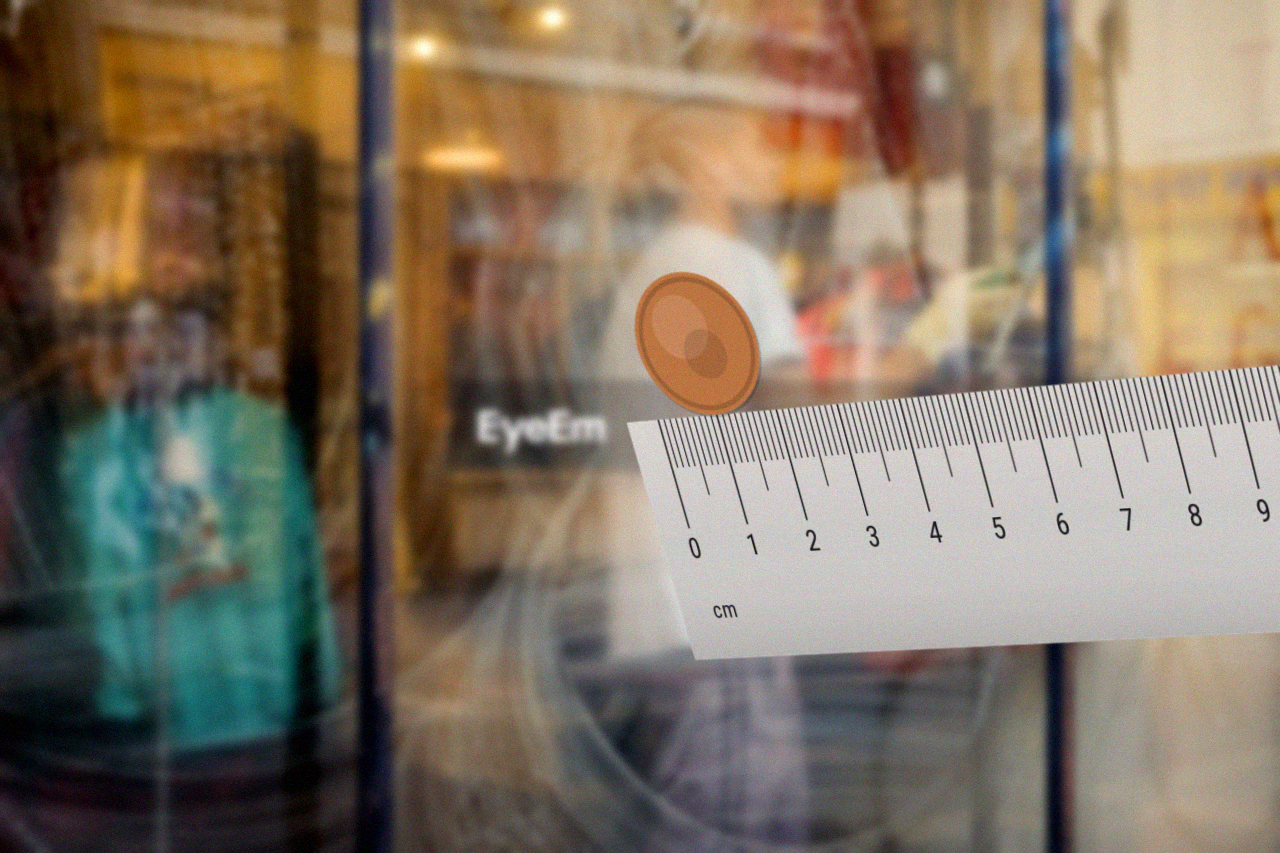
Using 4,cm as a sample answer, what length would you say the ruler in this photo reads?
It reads 2,cm
